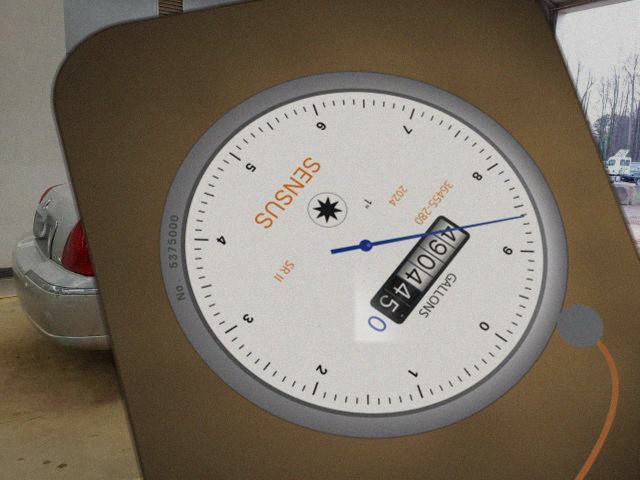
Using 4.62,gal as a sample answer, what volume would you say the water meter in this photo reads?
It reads 4904448.6,gal
